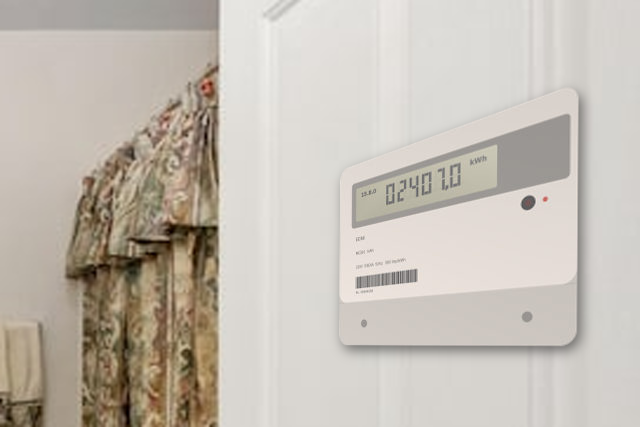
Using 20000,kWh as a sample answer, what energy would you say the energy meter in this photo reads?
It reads 2407.0,kWh
